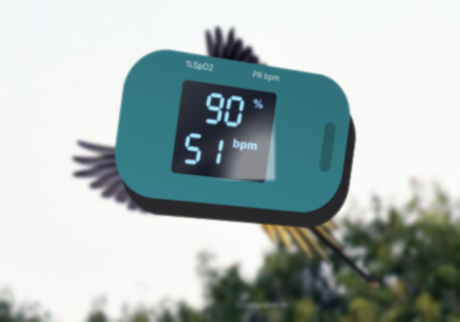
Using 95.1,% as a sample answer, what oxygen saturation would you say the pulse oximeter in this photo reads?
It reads 90,%
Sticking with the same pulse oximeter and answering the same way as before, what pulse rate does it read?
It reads 51,bpm
